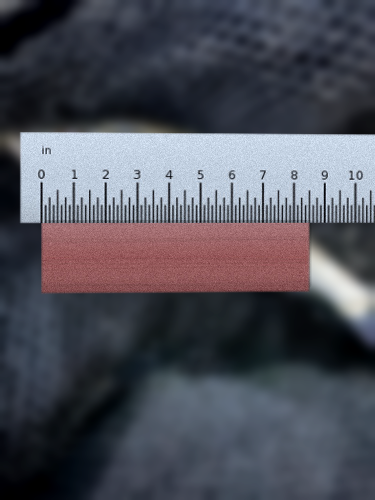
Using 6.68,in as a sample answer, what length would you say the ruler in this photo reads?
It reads 8.5,in
